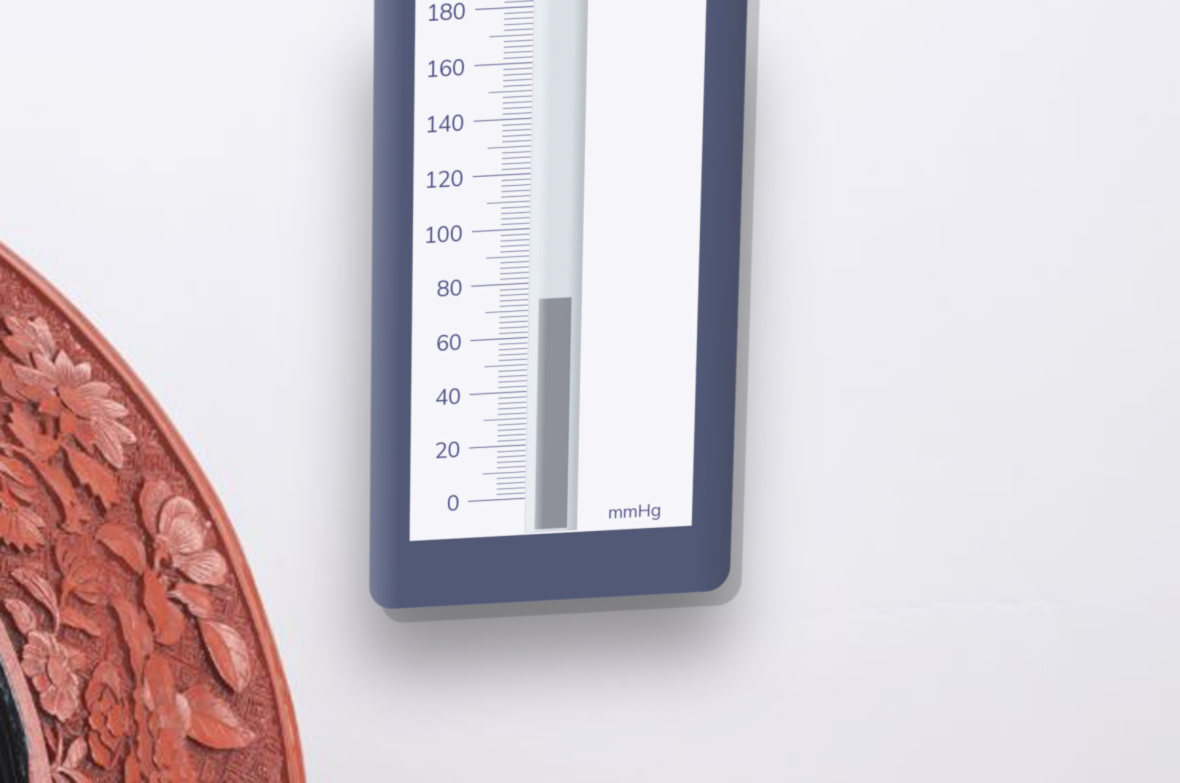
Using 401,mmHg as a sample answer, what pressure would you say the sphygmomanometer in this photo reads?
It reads 74,mmHg
